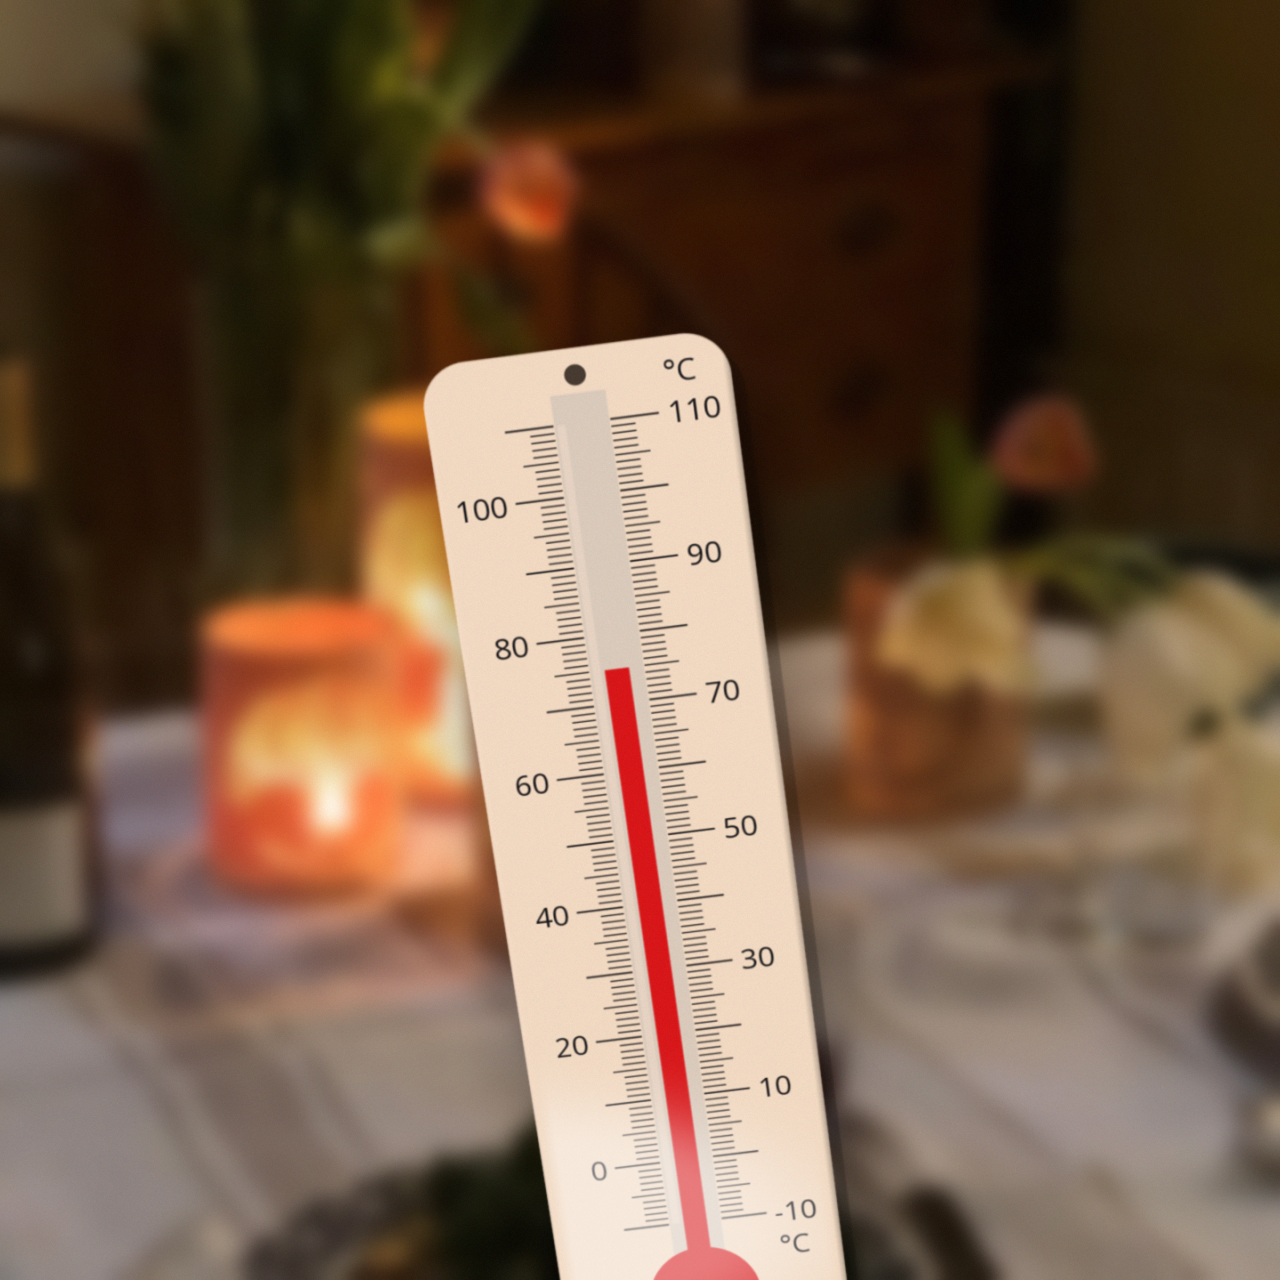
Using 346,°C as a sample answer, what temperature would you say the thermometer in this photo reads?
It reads 75,°C
